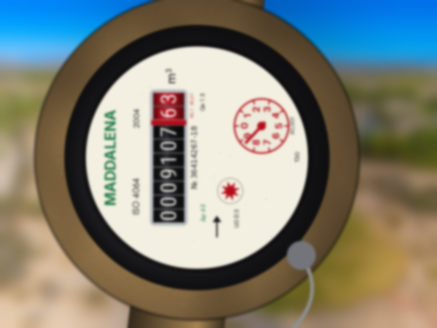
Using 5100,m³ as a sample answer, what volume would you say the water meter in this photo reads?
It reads 9107.638,m³
